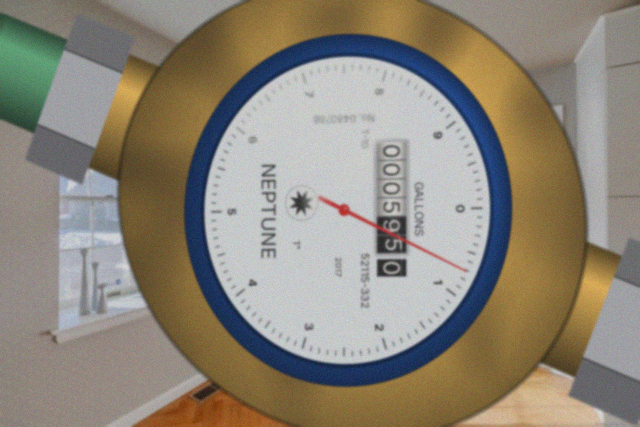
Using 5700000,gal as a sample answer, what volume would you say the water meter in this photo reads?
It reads 5950.7,gal
